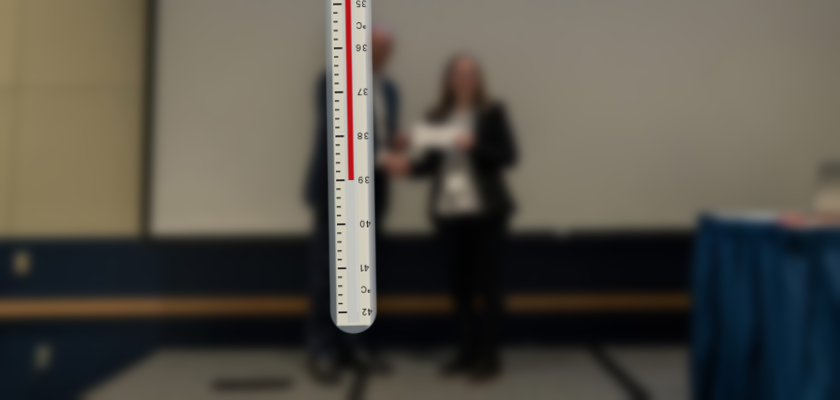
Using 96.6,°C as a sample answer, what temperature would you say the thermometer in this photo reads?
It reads 39,°C
